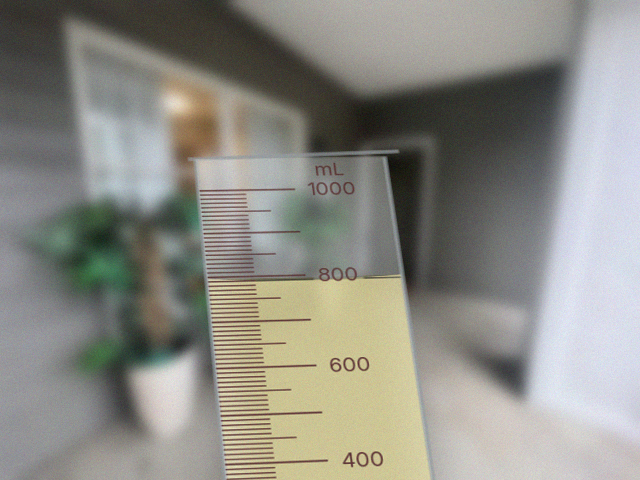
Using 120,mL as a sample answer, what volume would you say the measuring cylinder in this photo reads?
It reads 790,mL
